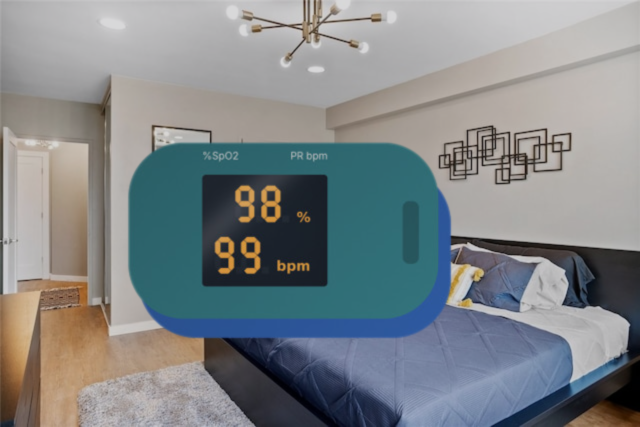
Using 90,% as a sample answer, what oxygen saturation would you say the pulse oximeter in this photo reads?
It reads 98,%
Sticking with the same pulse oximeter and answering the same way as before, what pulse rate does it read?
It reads 99,bpm
